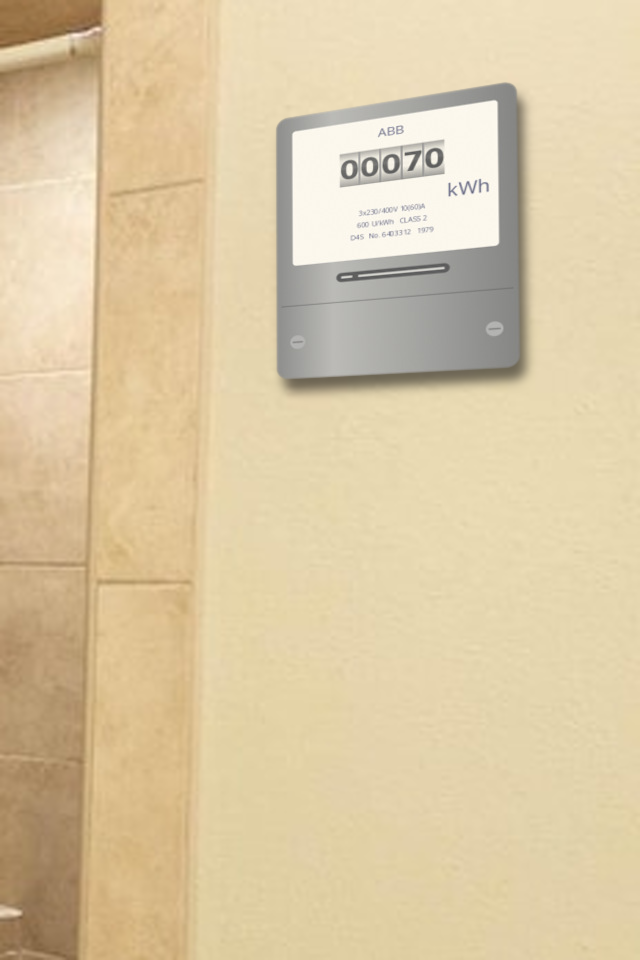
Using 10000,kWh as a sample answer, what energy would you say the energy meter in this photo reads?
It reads 70,kWh
